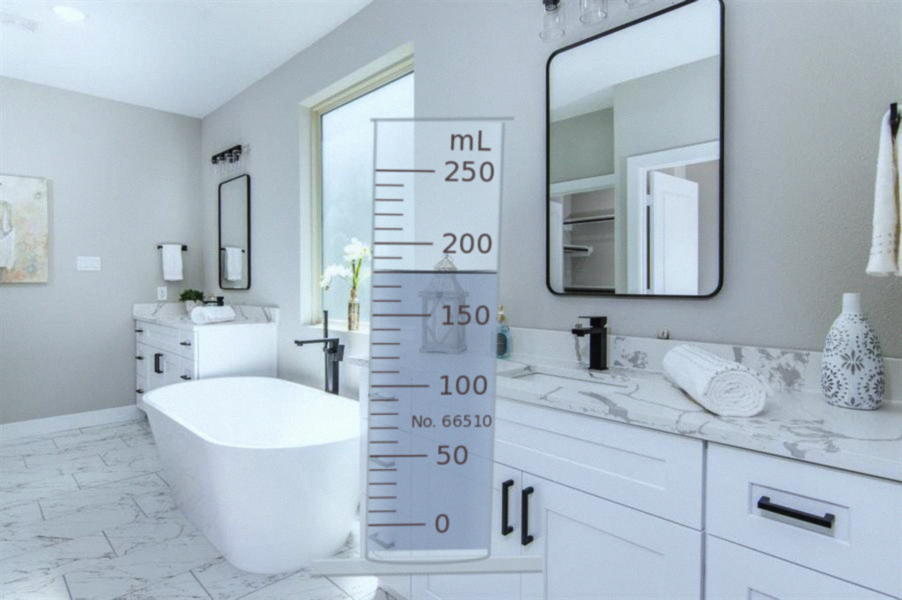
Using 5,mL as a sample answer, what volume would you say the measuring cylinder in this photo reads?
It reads 180,mL
